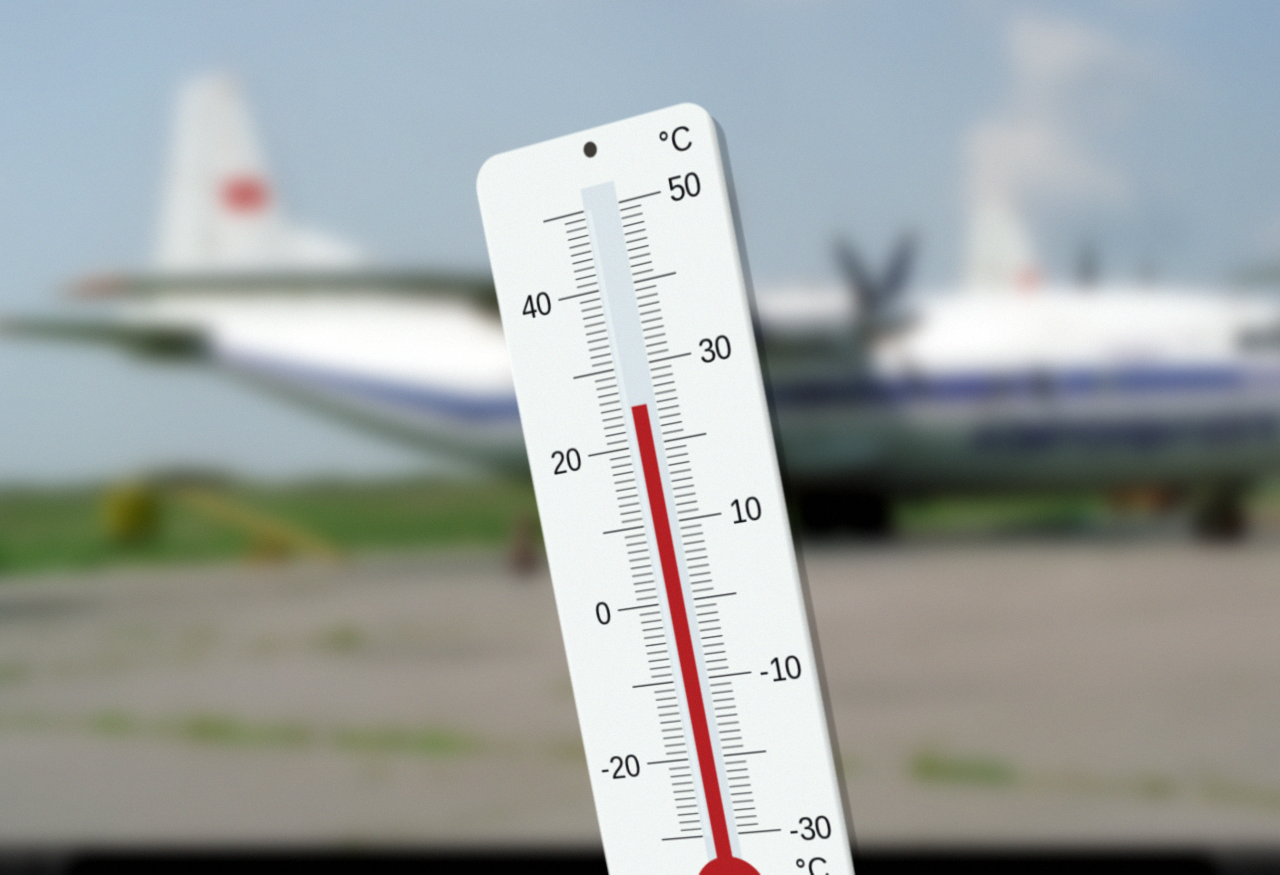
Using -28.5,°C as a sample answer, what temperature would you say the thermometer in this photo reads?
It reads 25,°C
